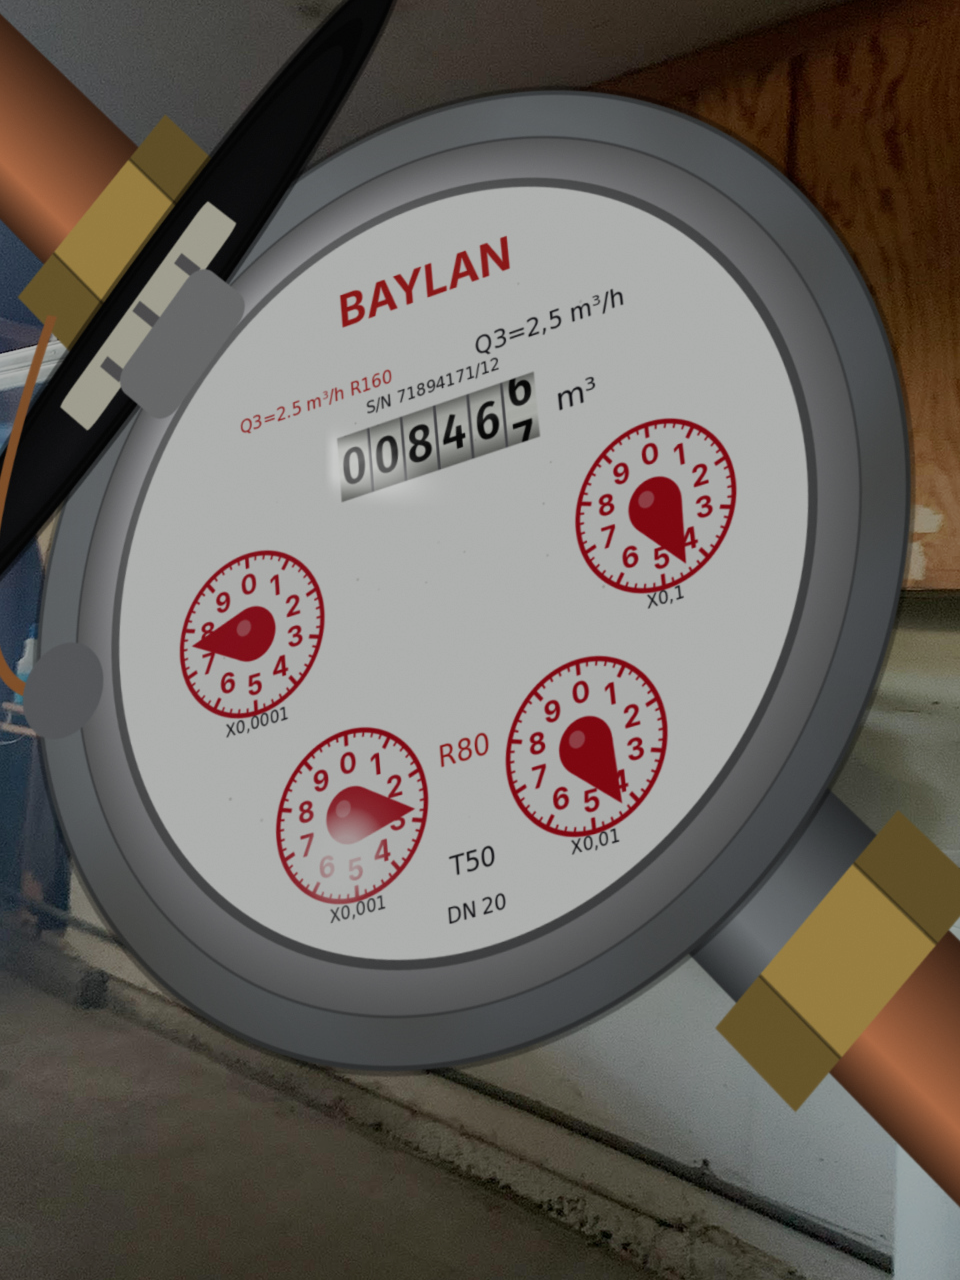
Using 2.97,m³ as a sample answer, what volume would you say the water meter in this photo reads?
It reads 8466.4427,m³
